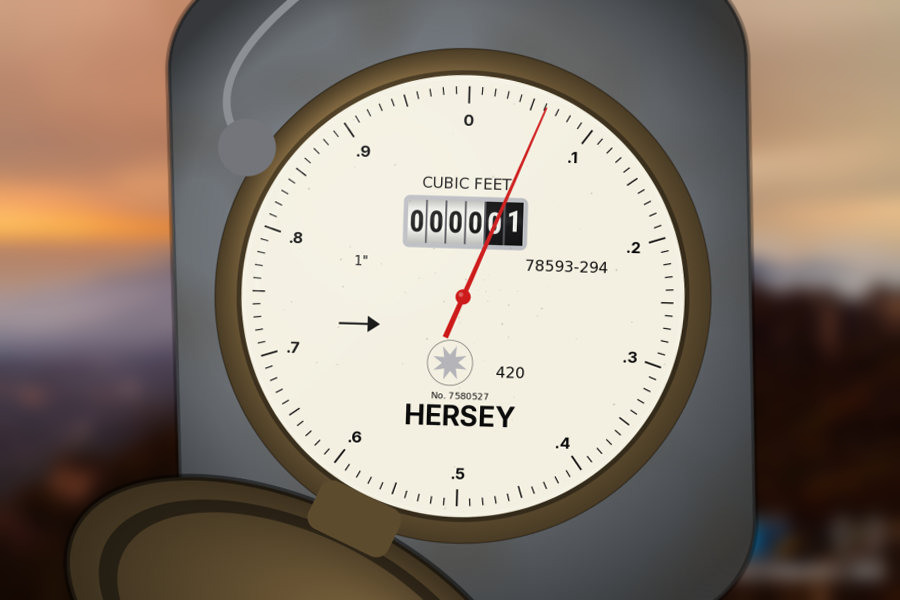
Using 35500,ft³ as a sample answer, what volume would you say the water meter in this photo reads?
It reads 1.06,ft³
